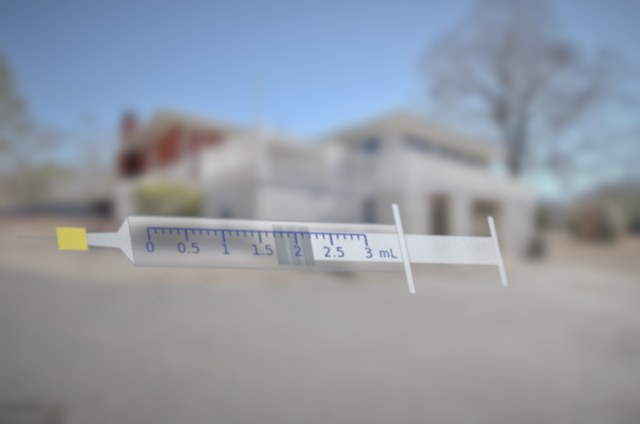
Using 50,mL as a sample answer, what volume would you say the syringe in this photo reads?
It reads 1.7,mL
